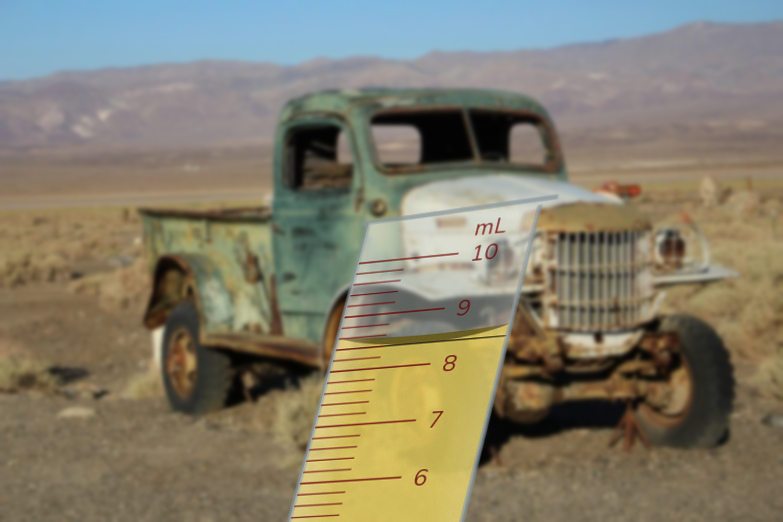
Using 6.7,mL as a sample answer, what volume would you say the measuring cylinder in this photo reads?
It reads 8.4,mL
